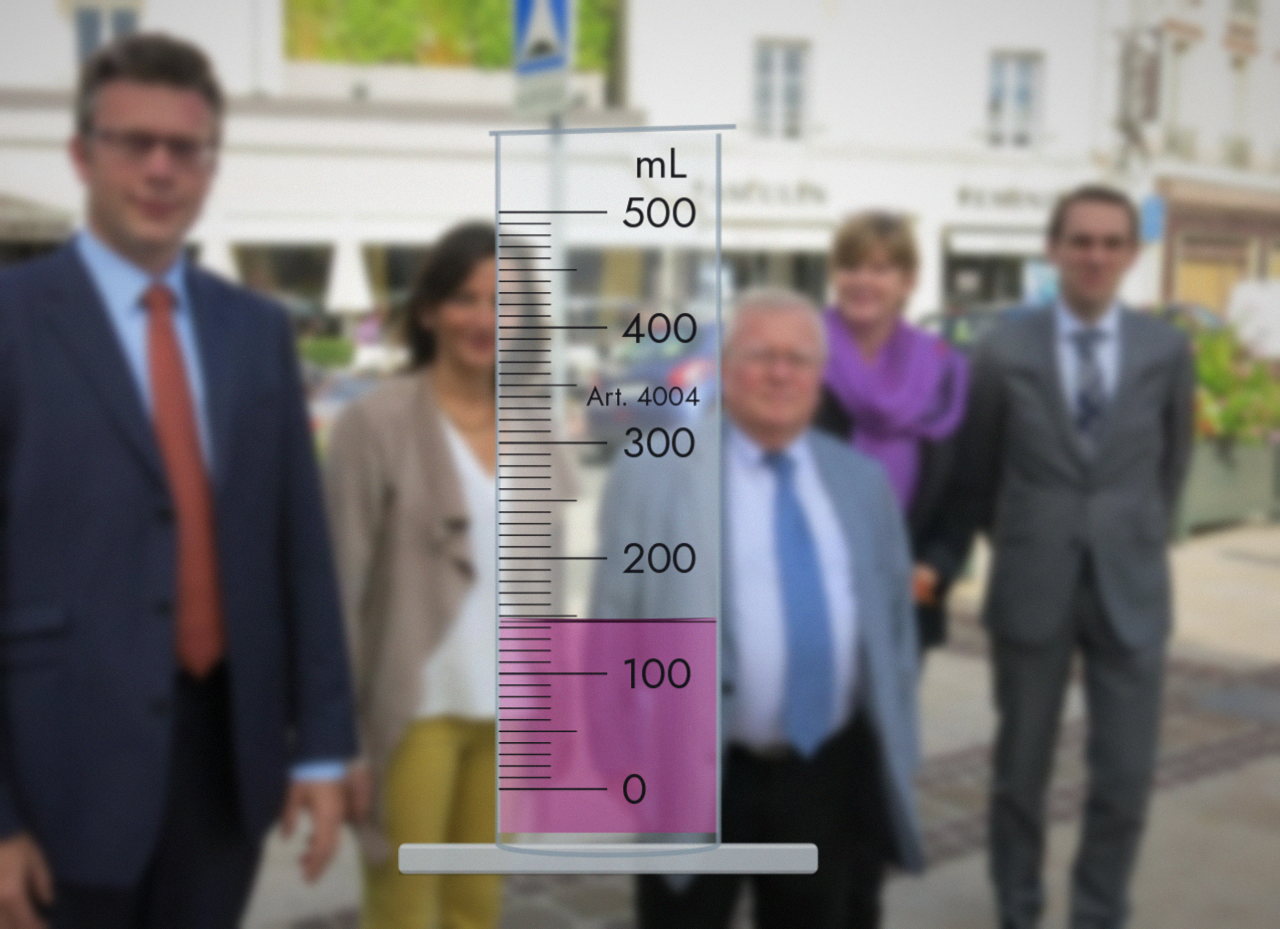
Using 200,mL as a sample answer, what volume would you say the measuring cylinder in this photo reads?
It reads 145,mL
